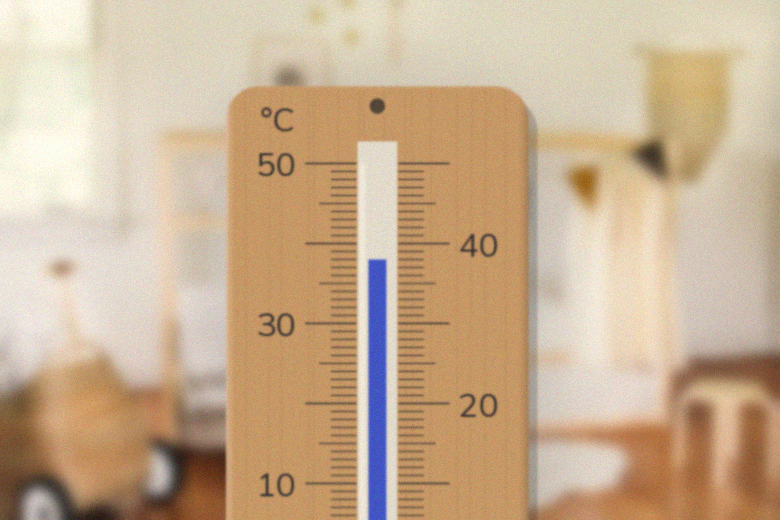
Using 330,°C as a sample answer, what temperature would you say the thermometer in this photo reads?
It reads 38,°C
